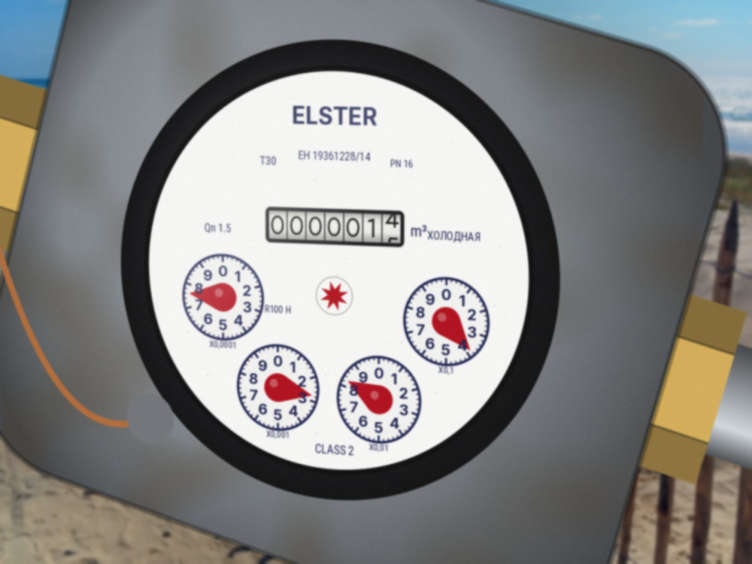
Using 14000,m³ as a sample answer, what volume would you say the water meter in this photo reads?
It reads 14.3827,m³
